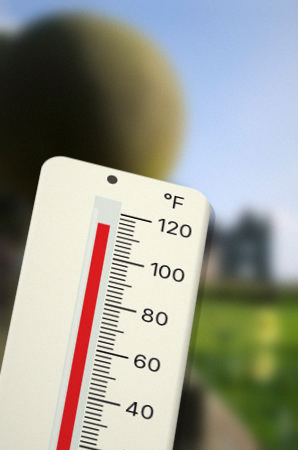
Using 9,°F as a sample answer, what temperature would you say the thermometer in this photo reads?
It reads 114,°F
